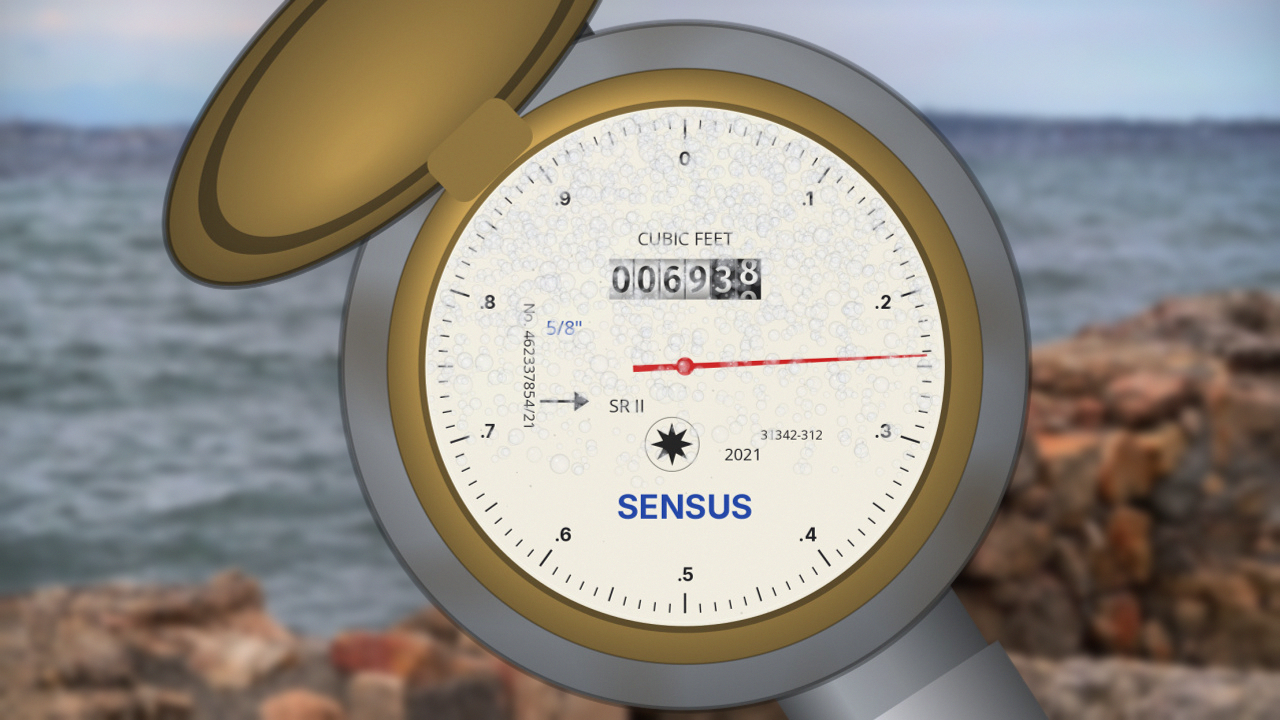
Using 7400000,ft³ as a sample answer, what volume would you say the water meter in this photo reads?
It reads 6938.24,ft³
